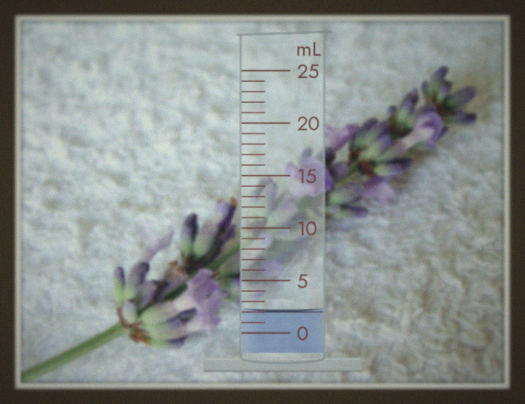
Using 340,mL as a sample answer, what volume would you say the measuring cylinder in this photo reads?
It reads 2,mL
